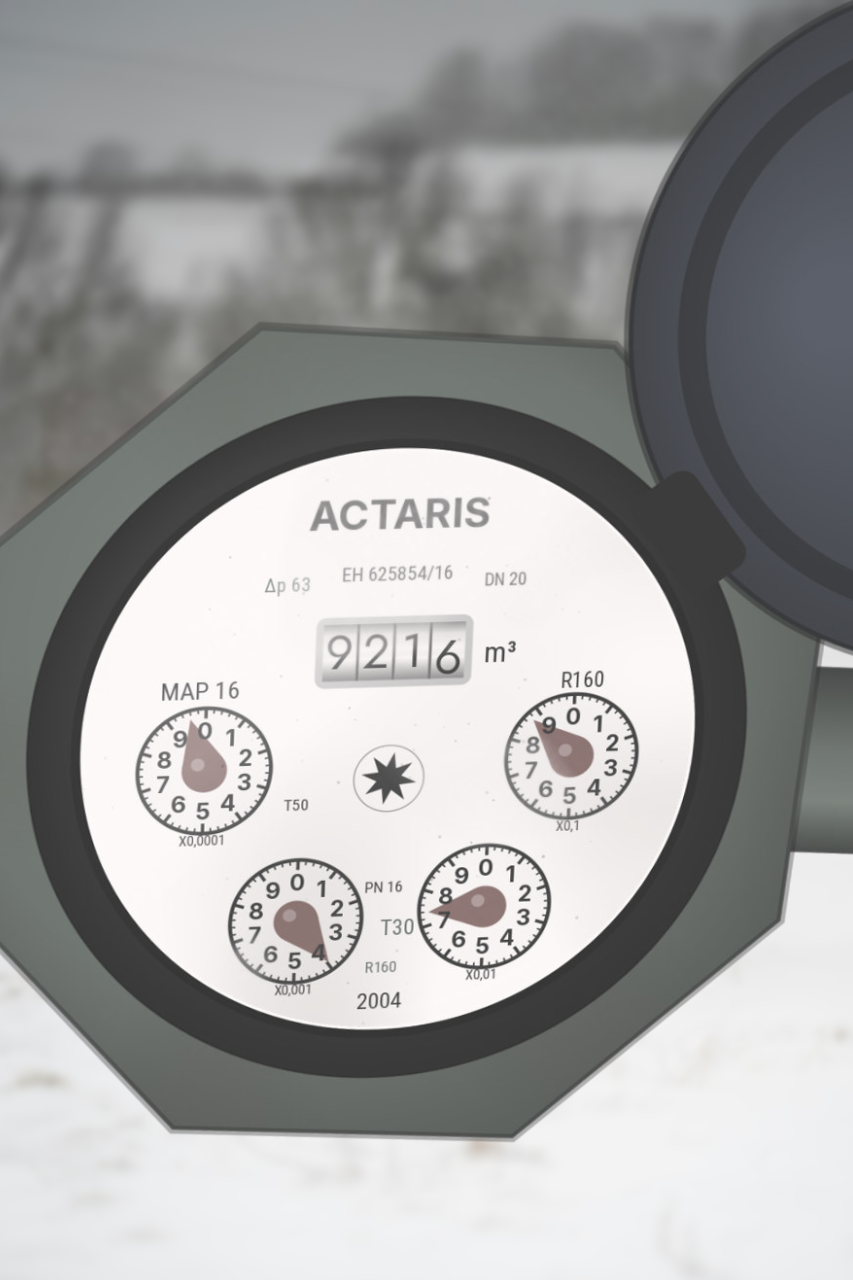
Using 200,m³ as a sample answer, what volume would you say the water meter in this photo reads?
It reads 9215.8739,m³
